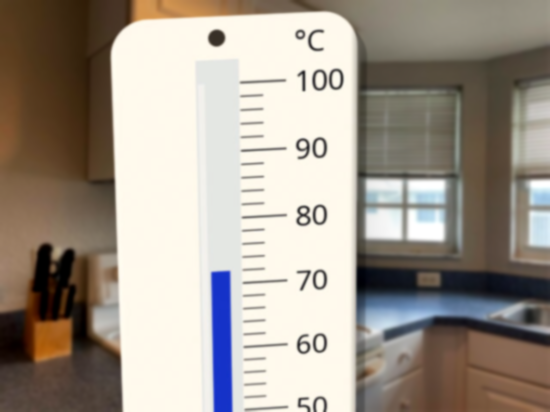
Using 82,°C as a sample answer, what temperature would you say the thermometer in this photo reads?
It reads 72,°C
